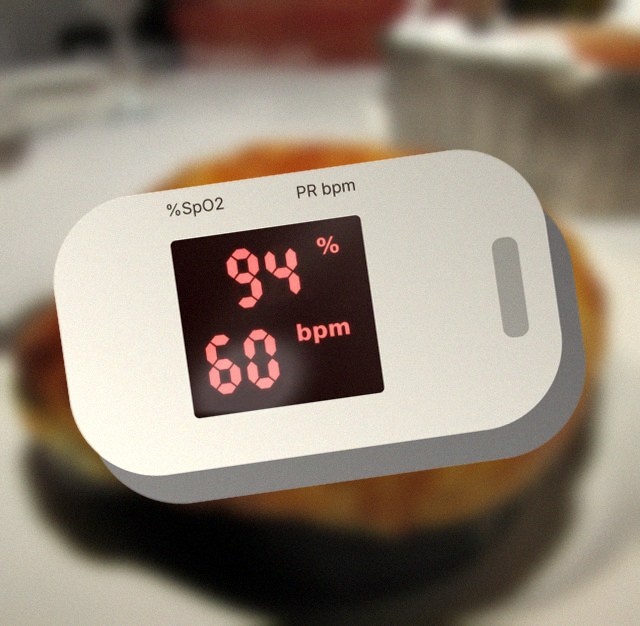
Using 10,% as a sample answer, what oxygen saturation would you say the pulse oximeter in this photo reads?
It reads 94,%
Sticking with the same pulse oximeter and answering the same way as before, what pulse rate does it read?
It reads 60,bpm
